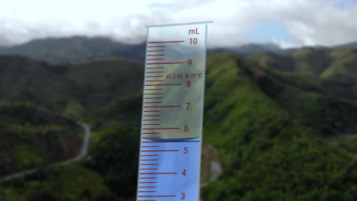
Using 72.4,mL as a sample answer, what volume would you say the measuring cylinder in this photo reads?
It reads 5.4,mL
